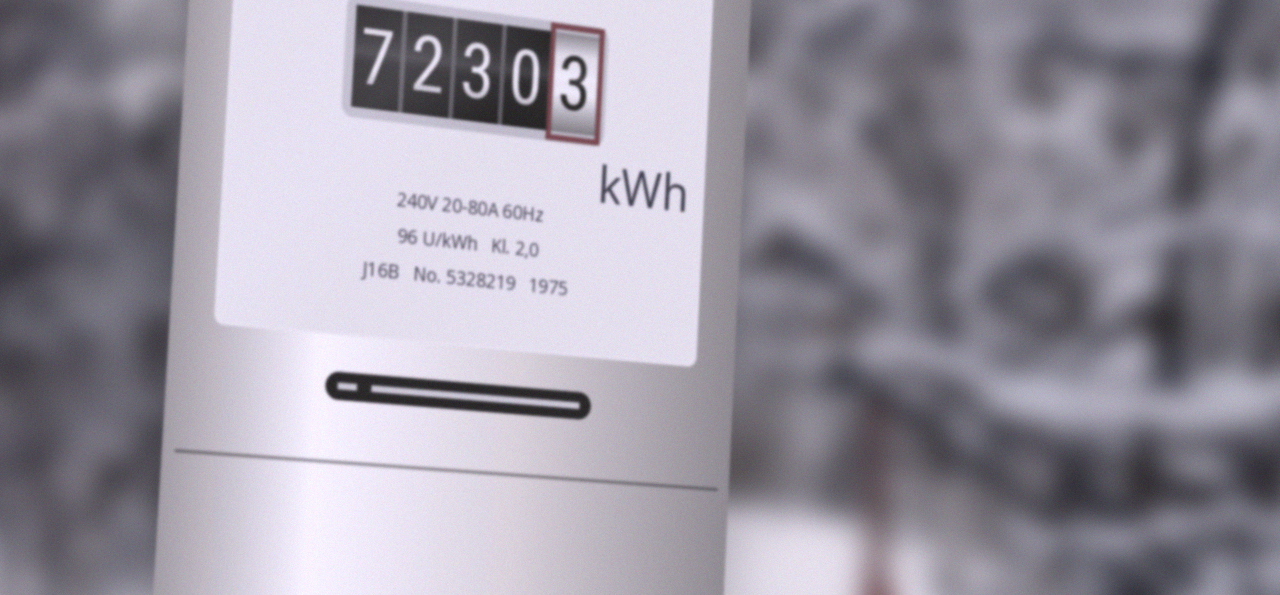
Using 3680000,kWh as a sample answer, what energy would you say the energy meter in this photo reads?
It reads 7230.3,kWh
